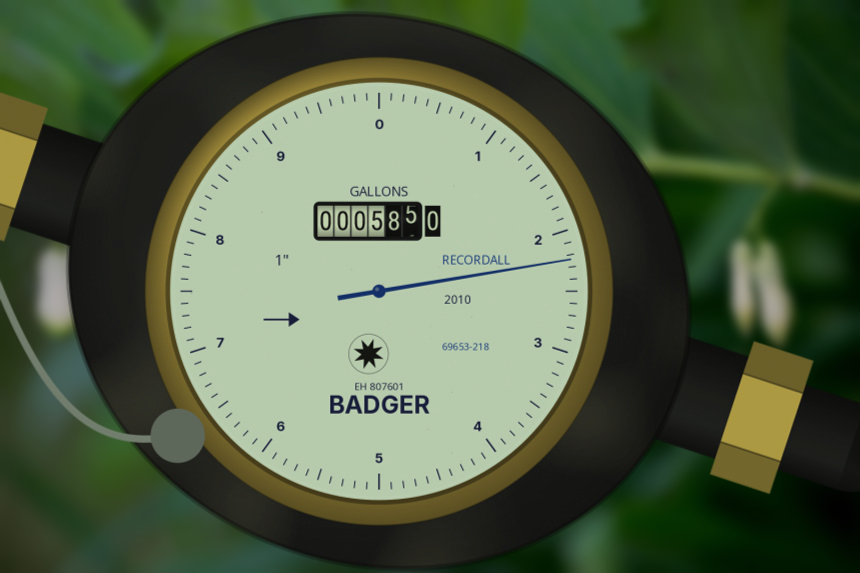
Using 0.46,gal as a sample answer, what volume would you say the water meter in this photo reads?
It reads 5852.2,gal
